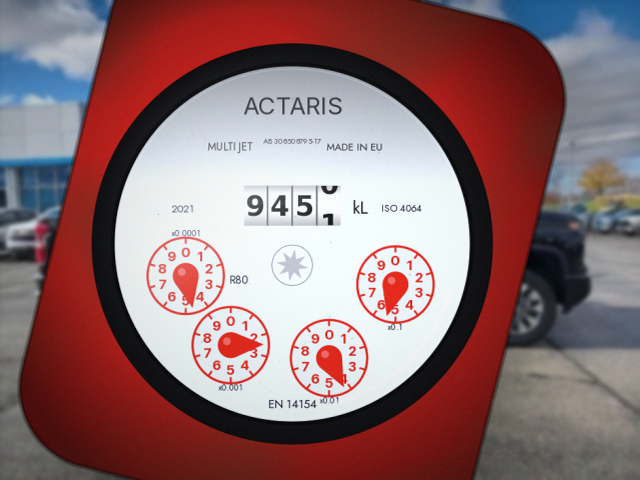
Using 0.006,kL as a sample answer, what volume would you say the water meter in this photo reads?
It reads 9450.5424,kL
